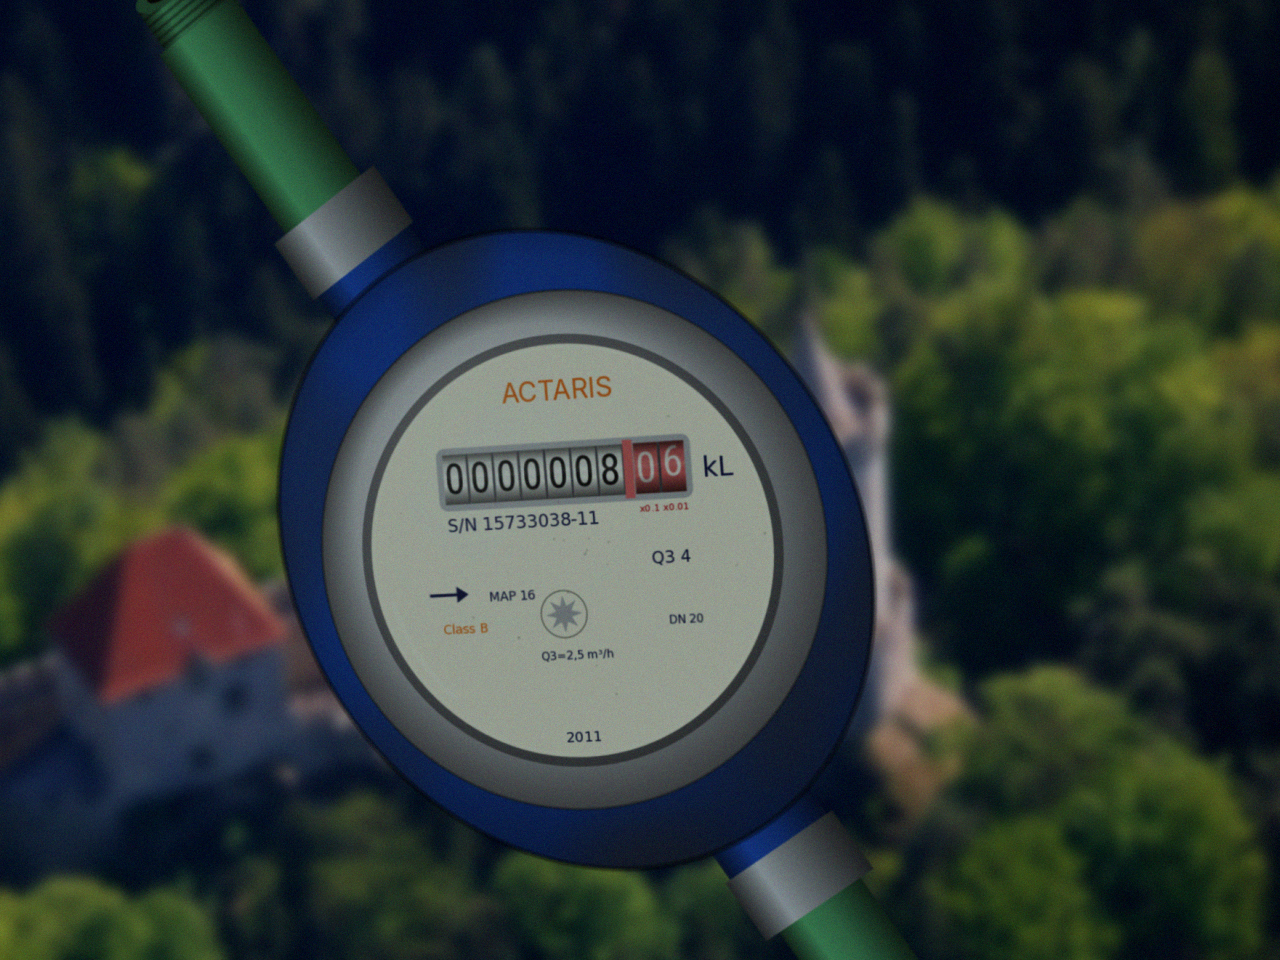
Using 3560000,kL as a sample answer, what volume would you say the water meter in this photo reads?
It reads 8.06,kL
